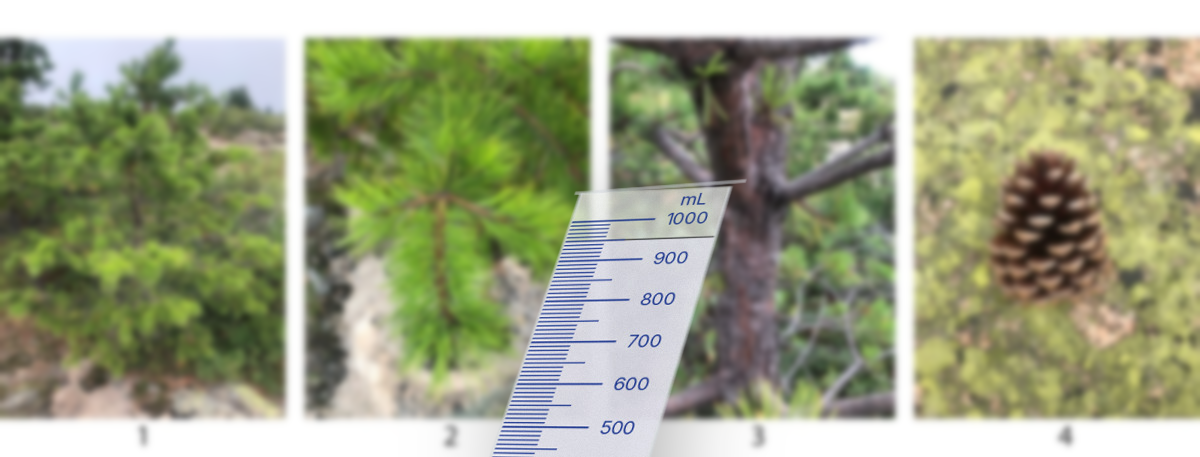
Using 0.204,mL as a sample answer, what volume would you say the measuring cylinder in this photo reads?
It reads 950,mL
